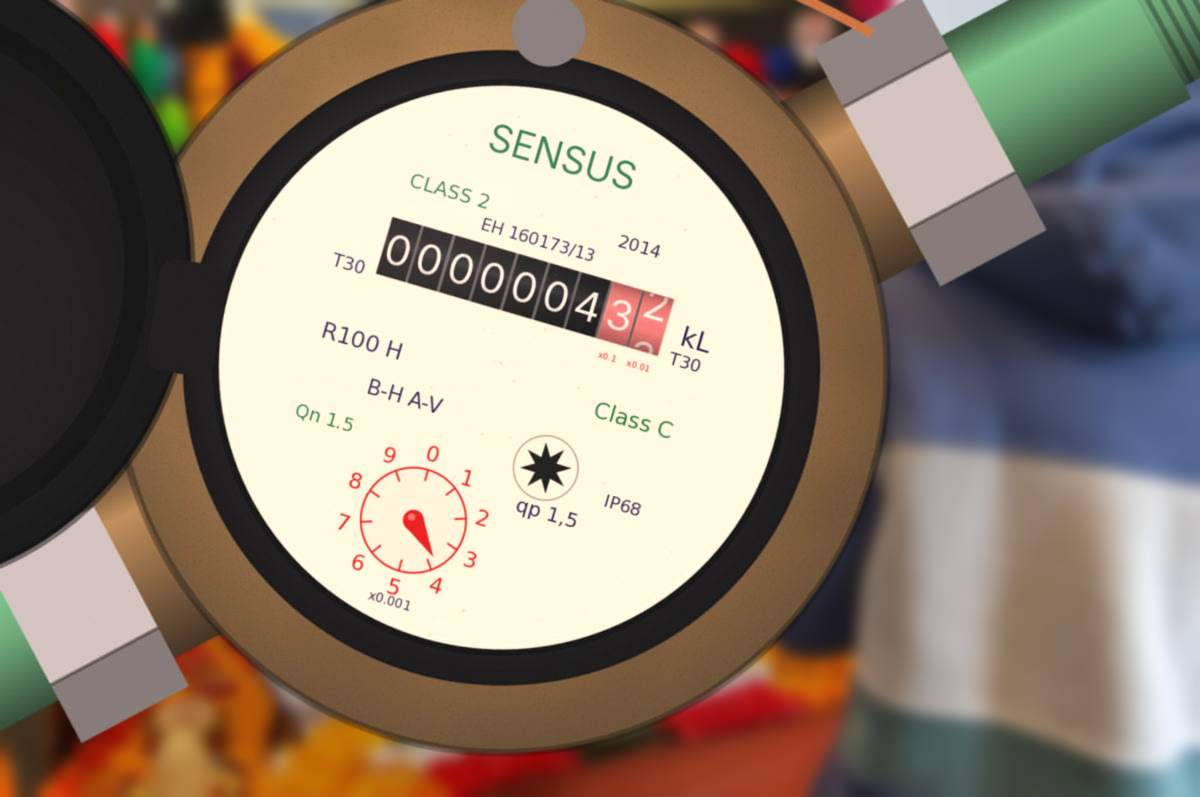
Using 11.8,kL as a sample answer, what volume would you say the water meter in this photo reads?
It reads 4.323,kL
